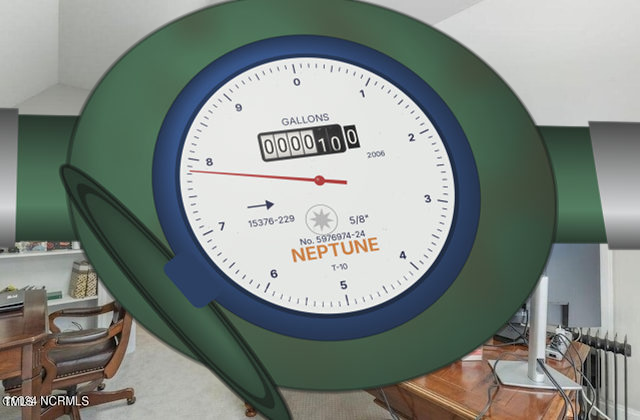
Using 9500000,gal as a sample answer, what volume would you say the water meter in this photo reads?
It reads 97.8,gal
